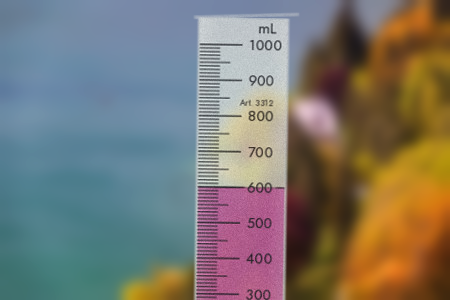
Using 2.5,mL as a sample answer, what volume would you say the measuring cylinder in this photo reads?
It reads 600,mL
